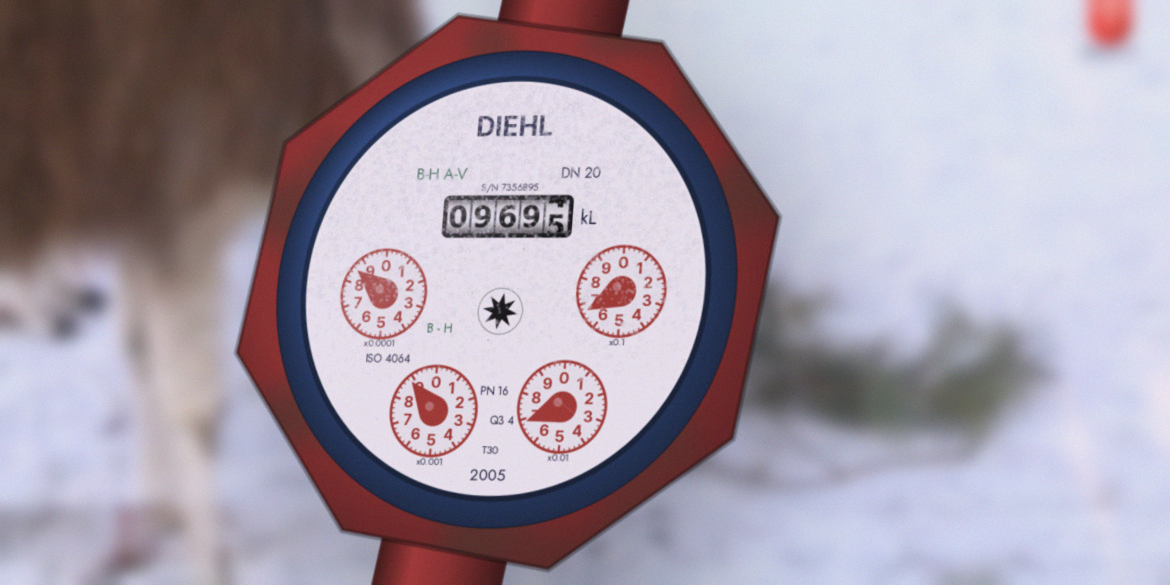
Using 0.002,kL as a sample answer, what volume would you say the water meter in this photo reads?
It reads 9694.6688,kL
